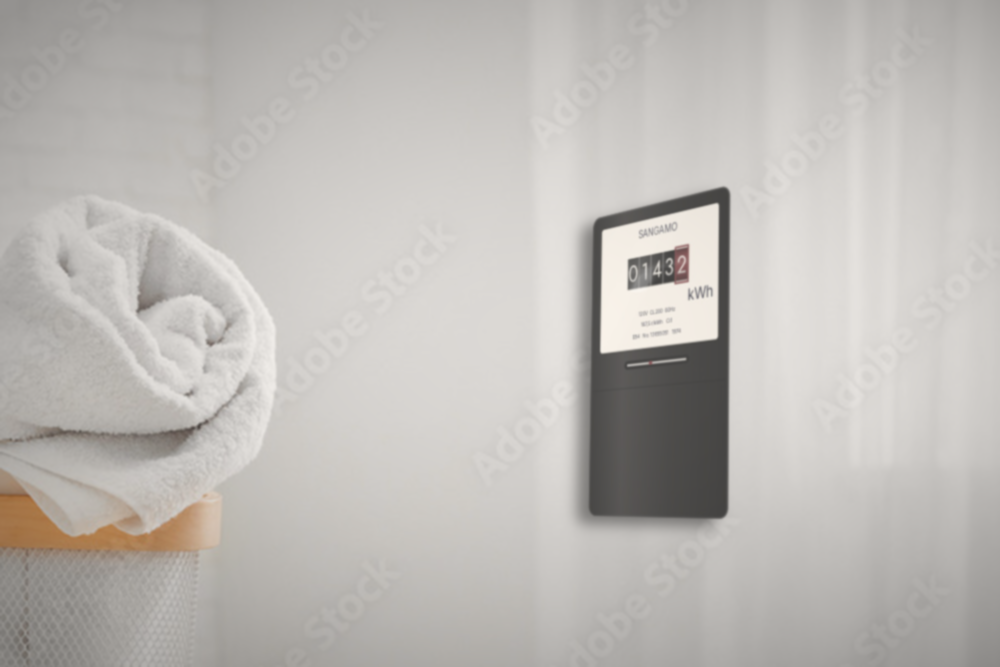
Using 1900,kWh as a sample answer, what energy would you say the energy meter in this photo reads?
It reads 143.2,kWh
